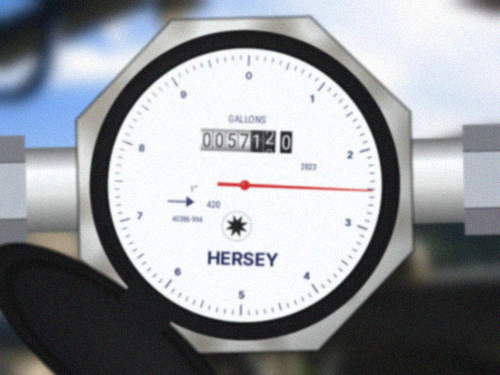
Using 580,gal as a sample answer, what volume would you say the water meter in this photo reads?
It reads 57122.5,gal
